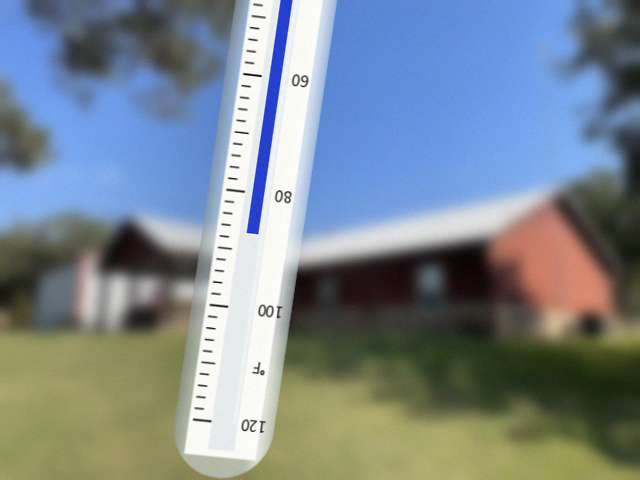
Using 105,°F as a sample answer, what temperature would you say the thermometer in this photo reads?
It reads 87,°F
